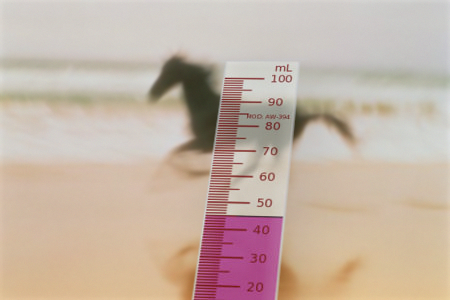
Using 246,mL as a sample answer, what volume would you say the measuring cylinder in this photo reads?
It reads 45,mL
